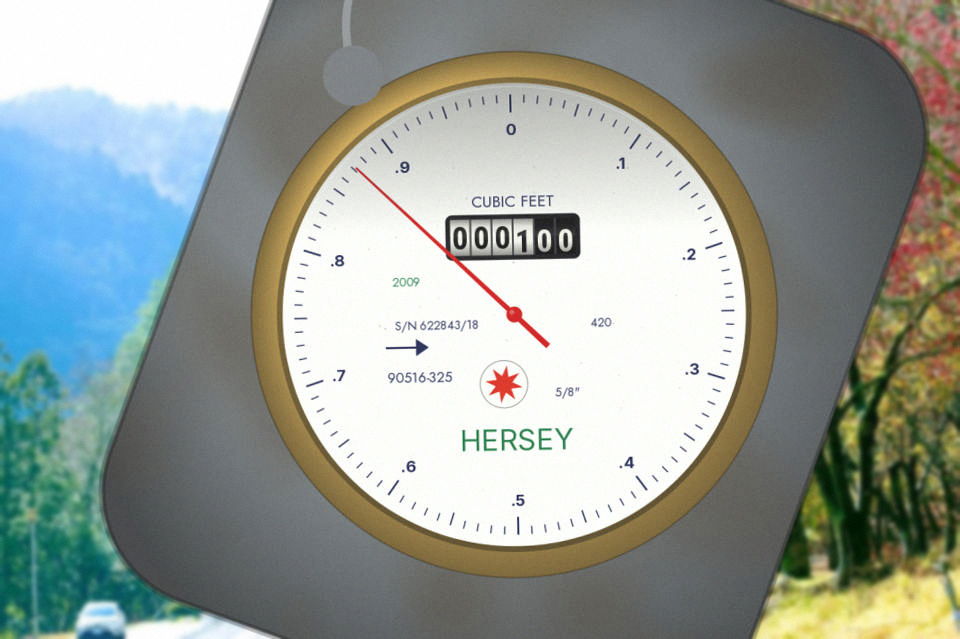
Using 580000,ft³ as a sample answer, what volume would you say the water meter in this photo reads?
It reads 99.87,ft³
